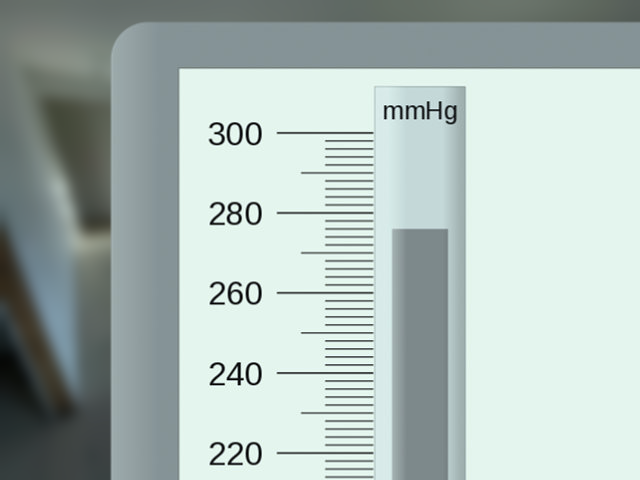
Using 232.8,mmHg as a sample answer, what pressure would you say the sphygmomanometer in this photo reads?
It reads 276,mmHg
